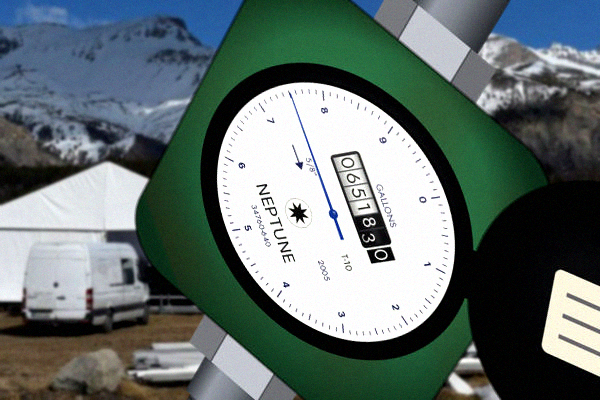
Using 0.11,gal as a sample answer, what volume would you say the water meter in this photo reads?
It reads 651827.5,gal
